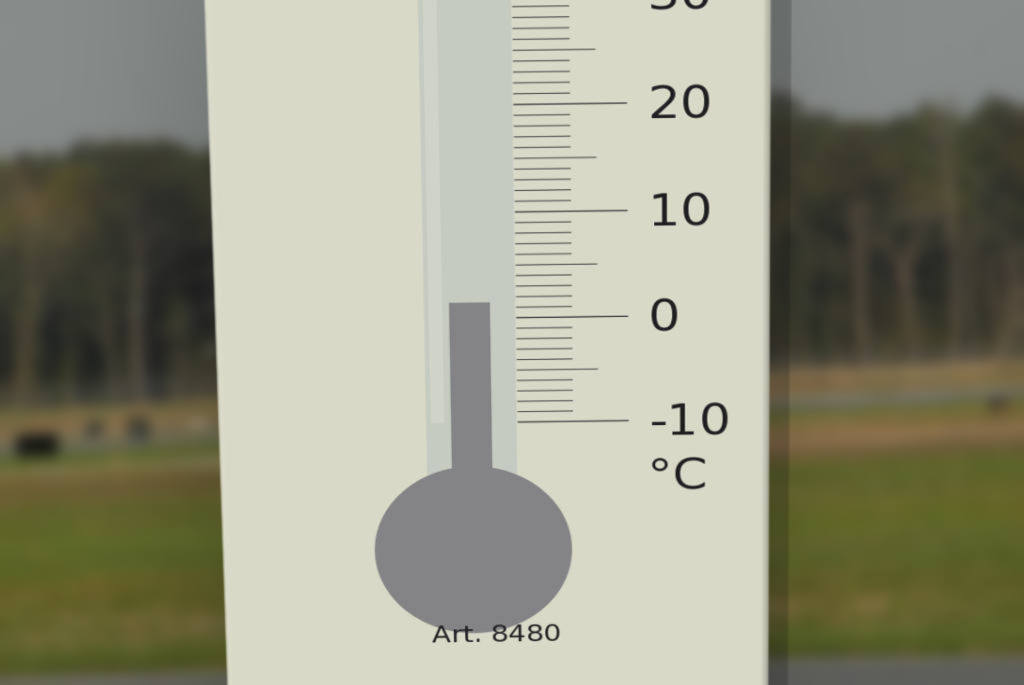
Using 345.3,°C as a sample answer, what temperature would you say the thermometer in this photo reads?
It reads 1.5,°C
